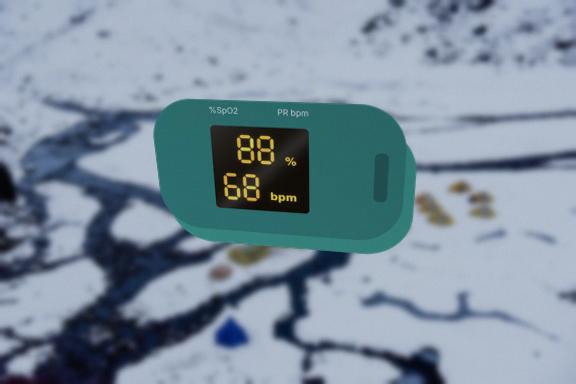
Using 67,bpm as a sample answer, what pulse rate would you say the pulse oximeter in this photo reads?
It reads 68,bpm
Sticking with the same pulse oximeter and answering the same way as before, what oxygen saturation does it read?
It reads 88,%
